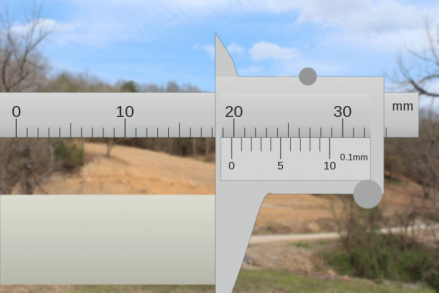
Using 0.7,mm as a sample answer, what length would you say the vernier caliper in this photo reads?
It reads 19.8,mm
